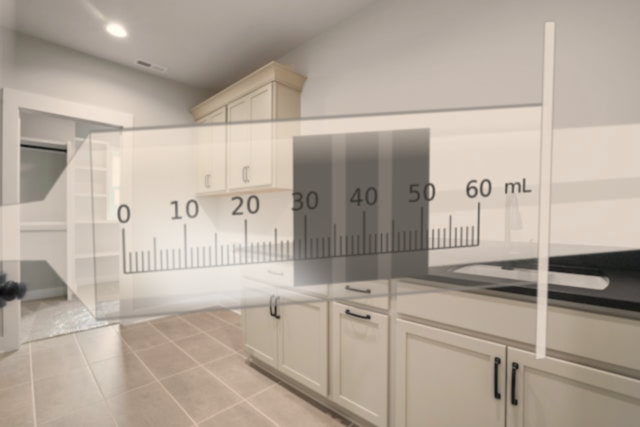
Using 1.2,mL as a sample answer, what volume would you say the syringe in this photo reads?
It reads 28,mL
